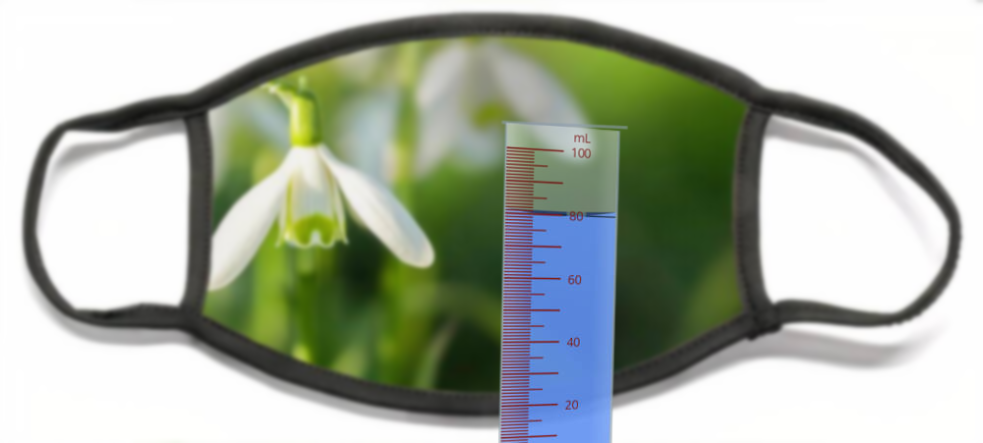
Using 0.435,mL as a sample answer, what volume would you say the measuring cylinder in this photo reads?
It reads 80,mL
